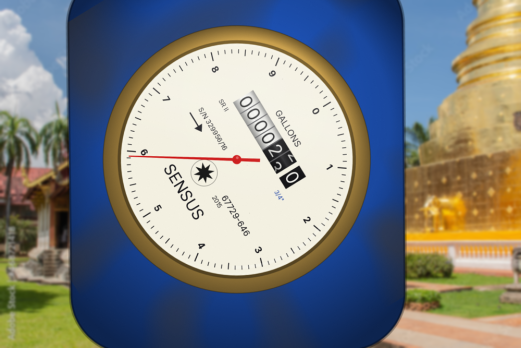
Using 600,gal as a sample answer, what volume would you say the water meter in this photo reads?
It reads 225.9,gal
